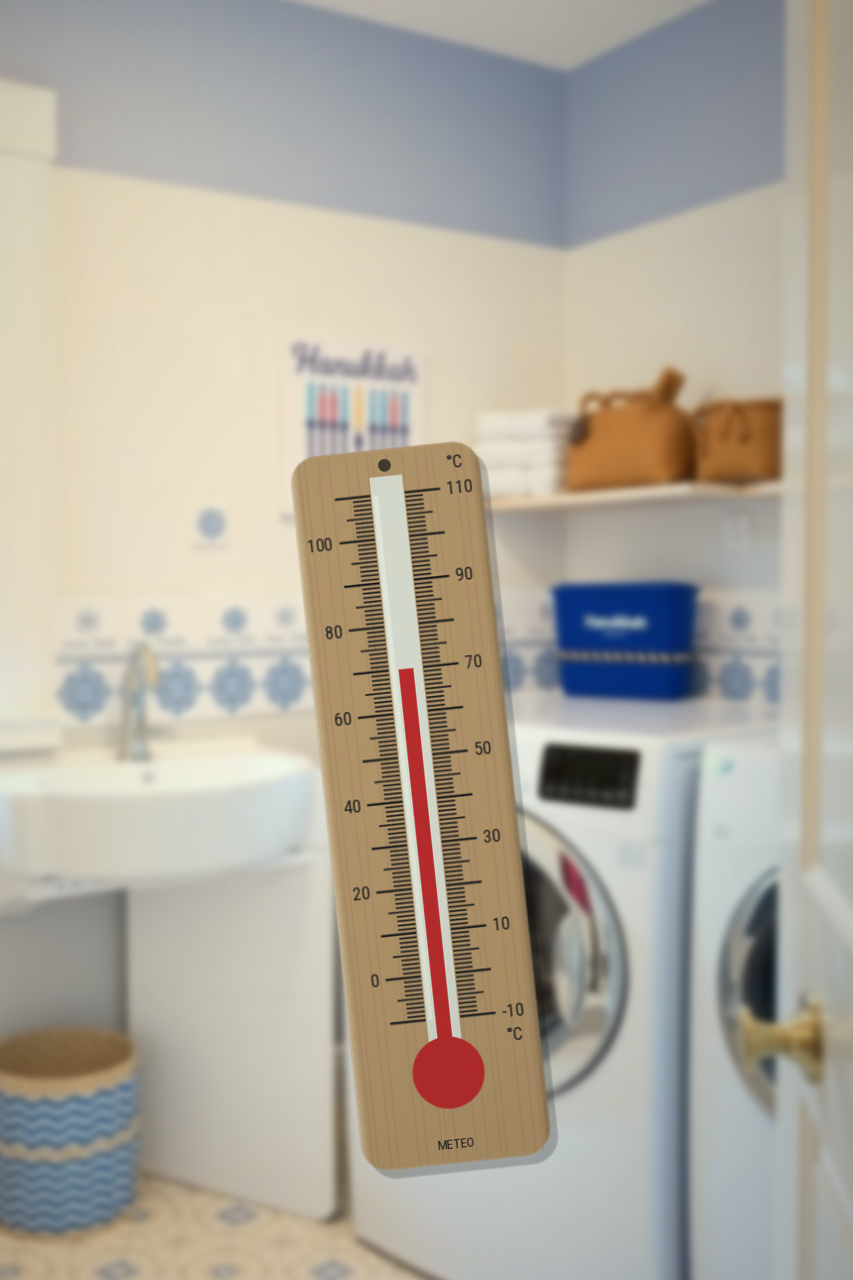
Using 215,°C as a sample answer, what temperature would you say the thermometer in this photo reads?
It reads 70,°C
